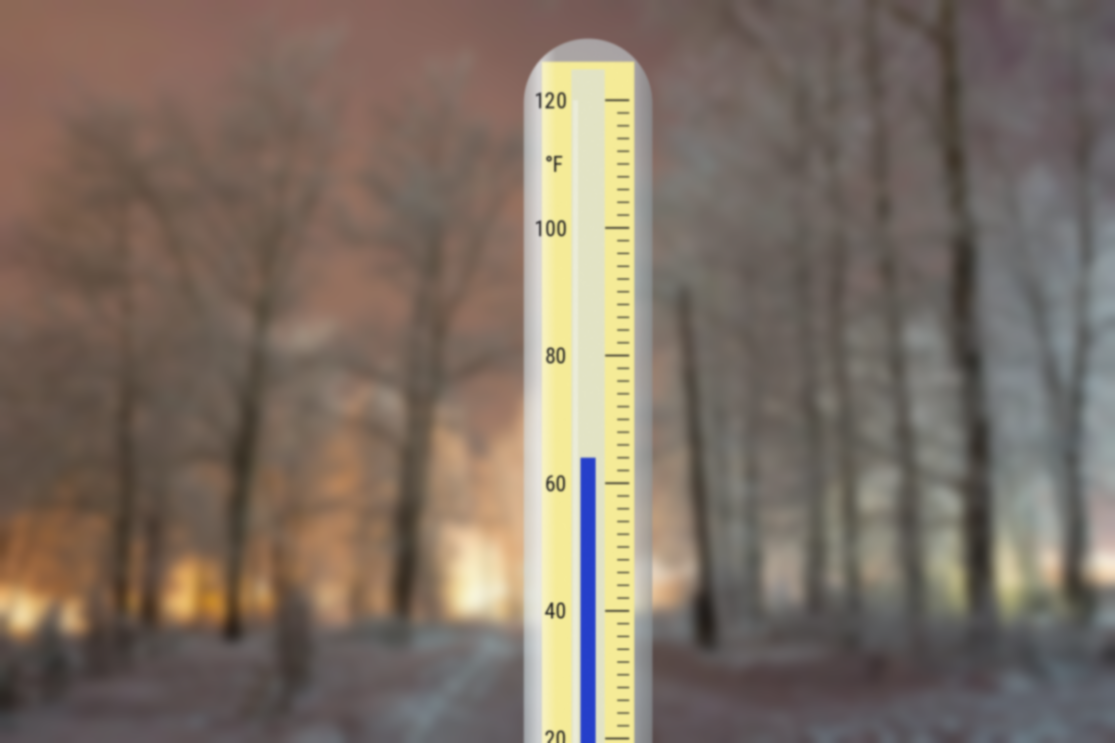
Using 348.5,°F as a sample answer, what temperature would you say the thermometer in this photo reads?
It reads 64,°F
